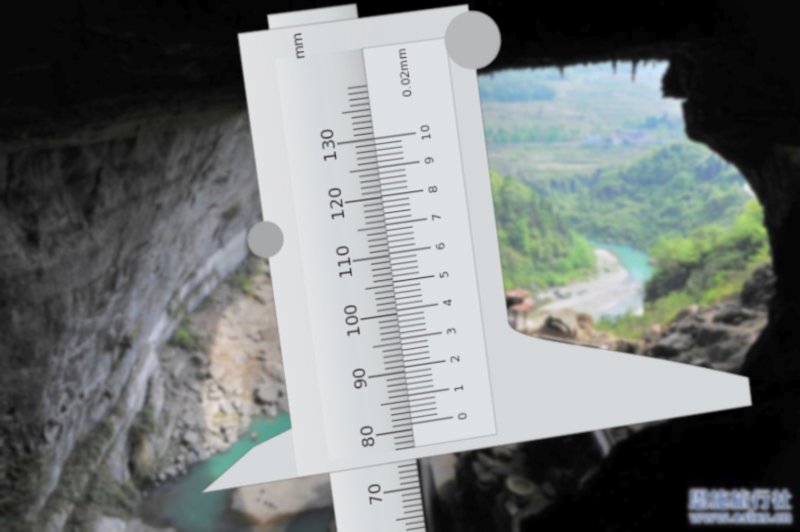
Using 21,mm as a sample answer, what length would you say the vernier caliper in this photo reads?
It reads 81.0,mm
